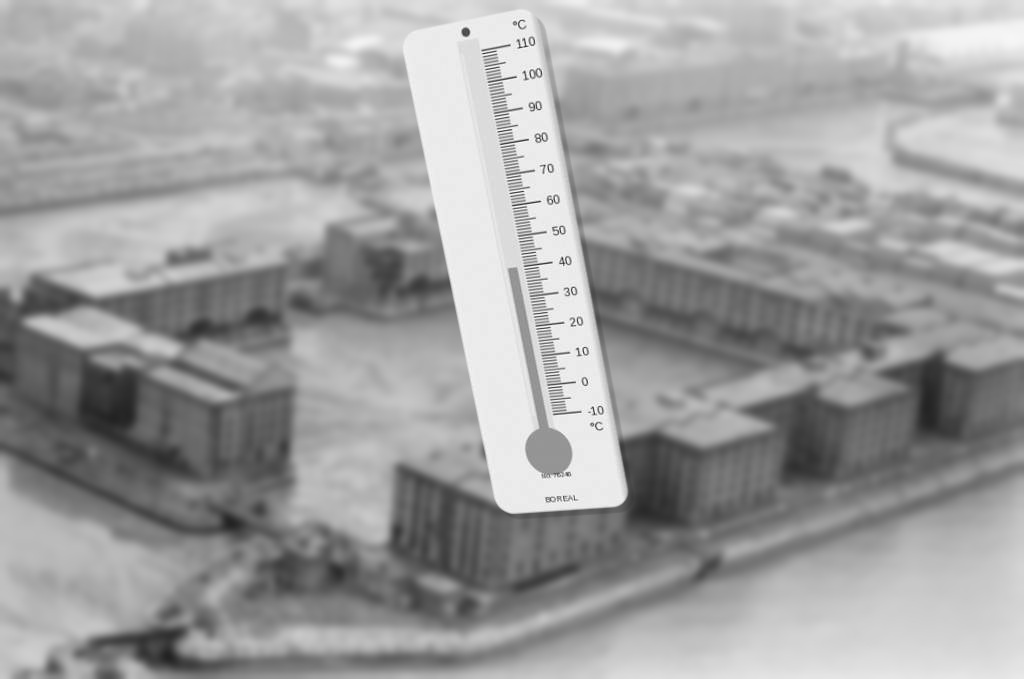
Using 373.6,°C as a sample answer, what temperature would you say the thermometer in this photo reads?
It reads 40,°C
